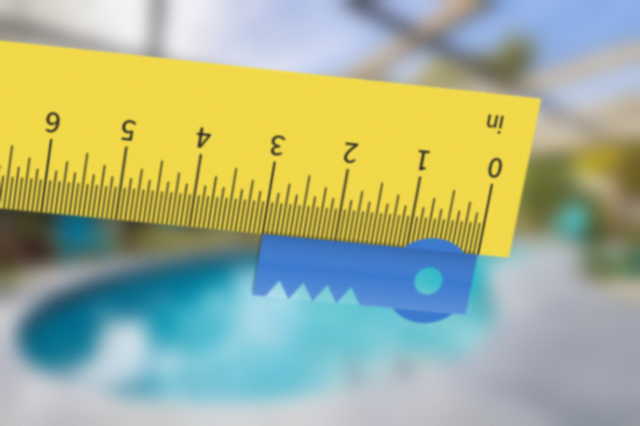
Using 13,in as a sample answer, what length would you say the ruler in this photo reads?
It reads 3,in
